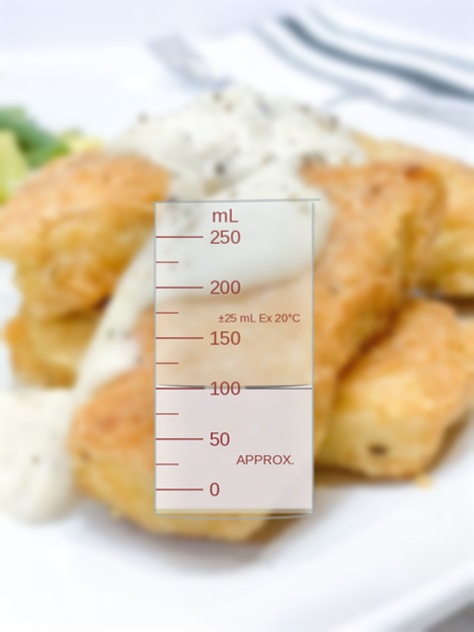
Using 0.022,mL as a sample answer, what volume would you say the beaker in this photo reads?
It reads 100,mL
